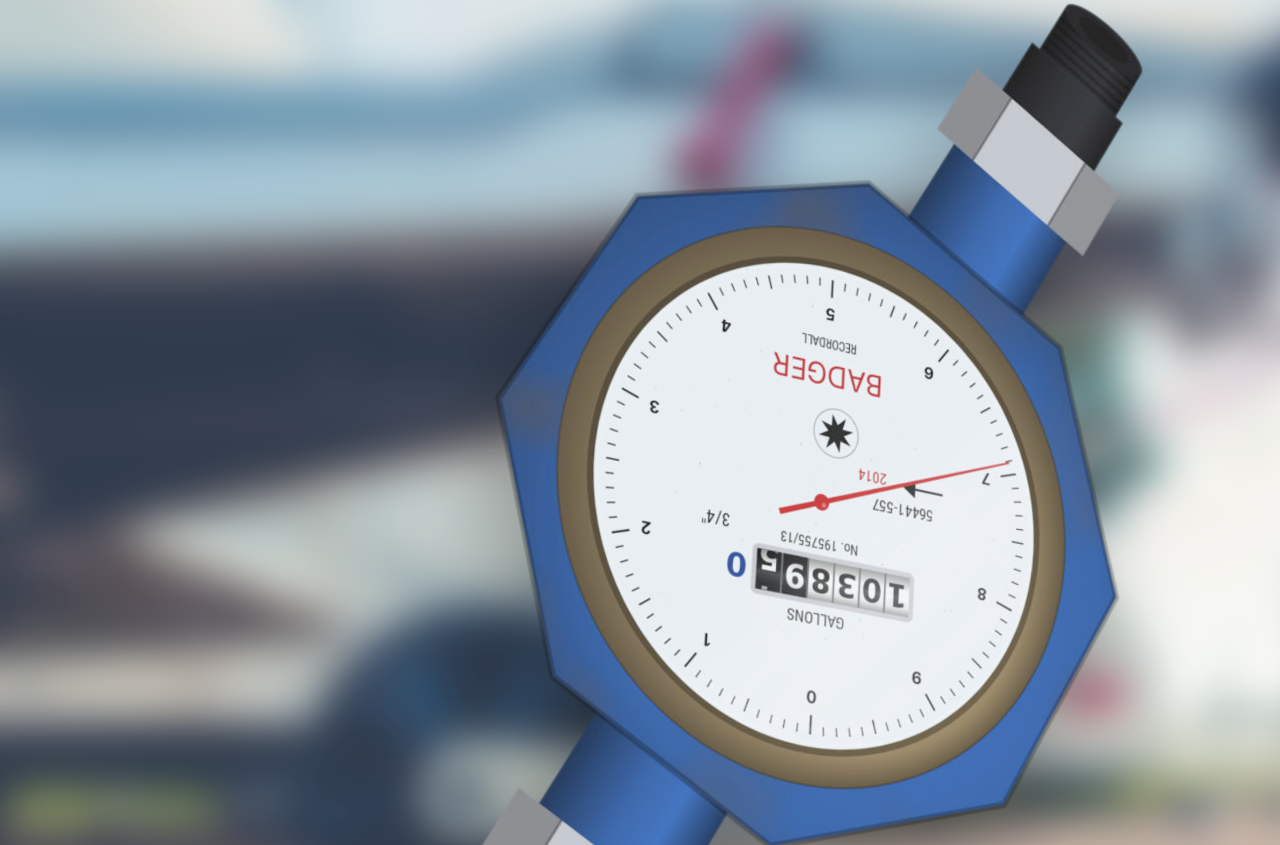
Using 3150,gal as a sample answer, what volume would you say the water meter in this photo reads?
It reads 1038946.9,gal
